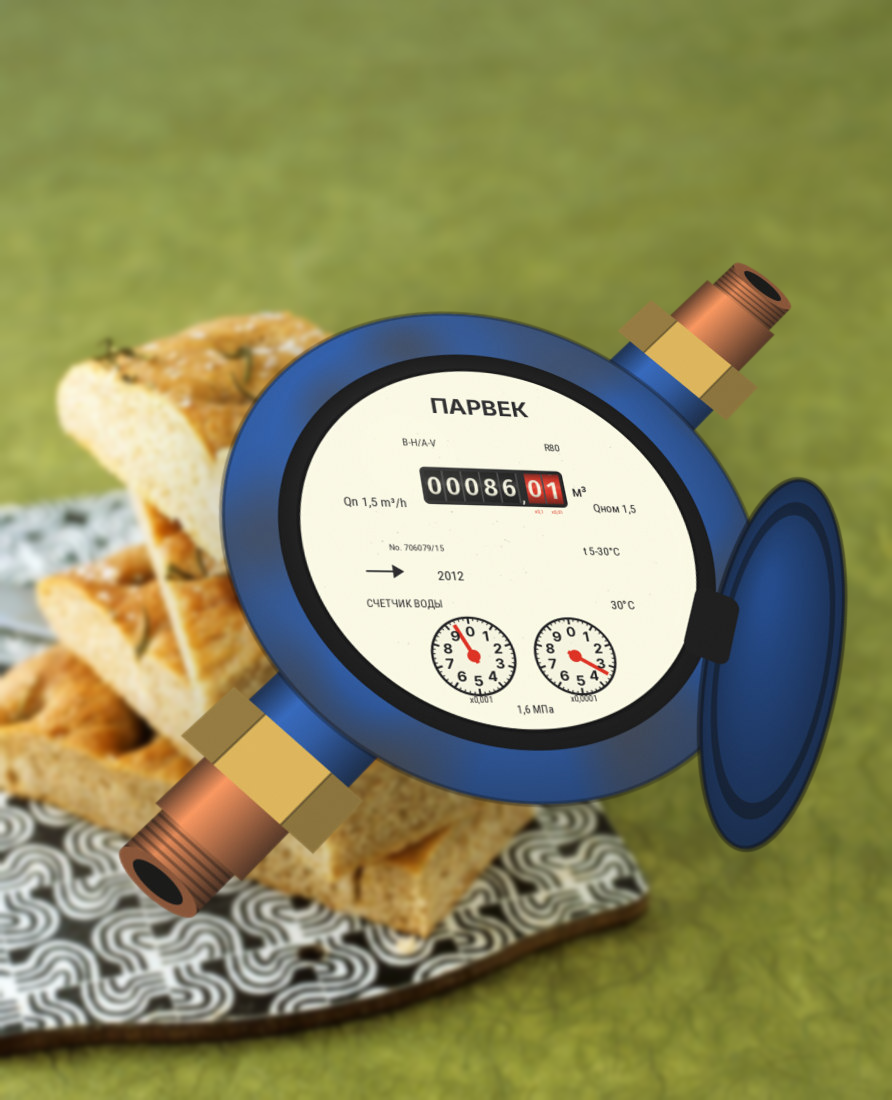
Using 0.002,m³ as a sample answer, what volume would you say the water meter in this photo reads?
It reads 86.0093,m³
